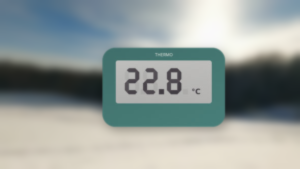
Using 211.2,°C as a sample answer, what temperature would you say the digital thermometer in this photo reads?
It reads 22.8,°C
